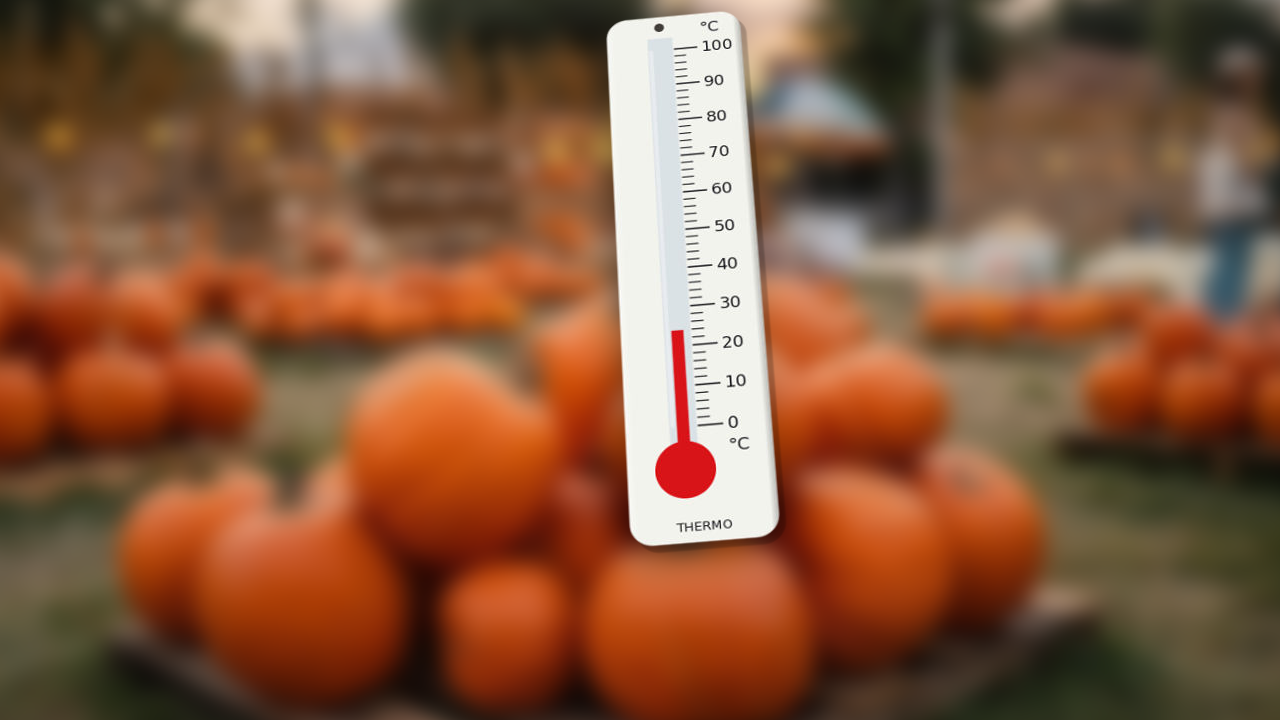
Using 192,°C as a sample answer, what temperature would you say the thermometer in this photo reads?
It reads 24,°C
